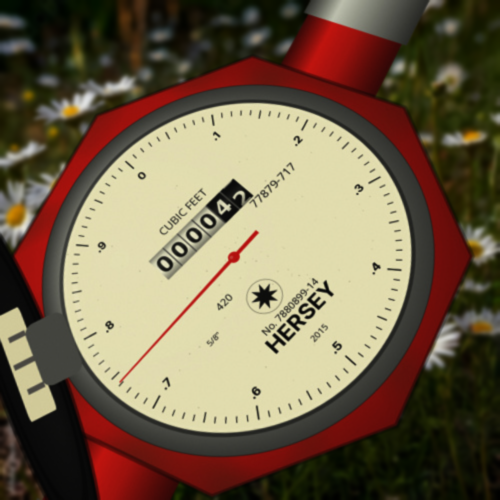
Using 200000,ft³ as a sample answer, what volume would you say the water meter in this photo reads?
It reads 41.74,ft³
